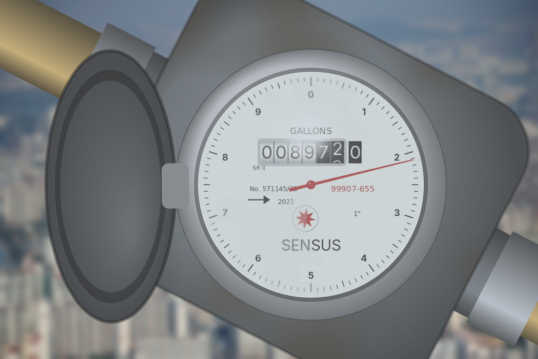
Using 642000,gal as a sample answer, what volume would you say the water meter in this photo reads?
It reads 89722.1,gal
